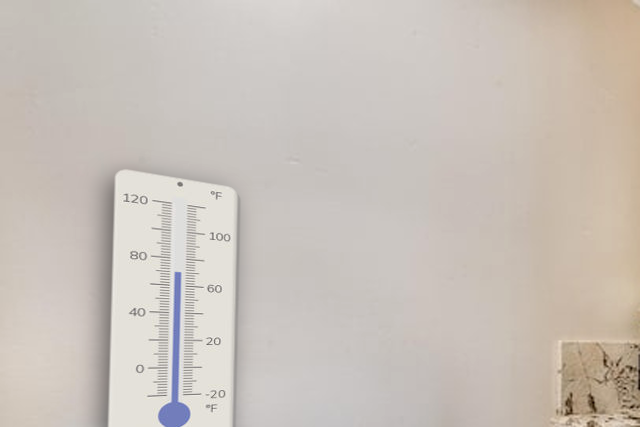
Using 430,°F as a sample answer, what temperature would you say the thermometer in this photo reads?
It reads 70,°F
